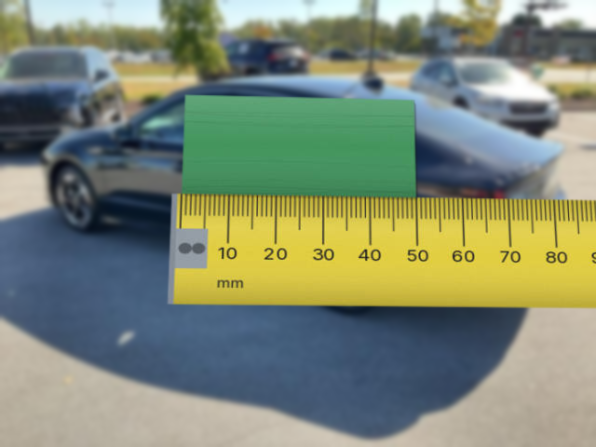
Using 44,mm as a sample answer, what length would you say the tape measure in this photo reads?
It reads 50,mm
